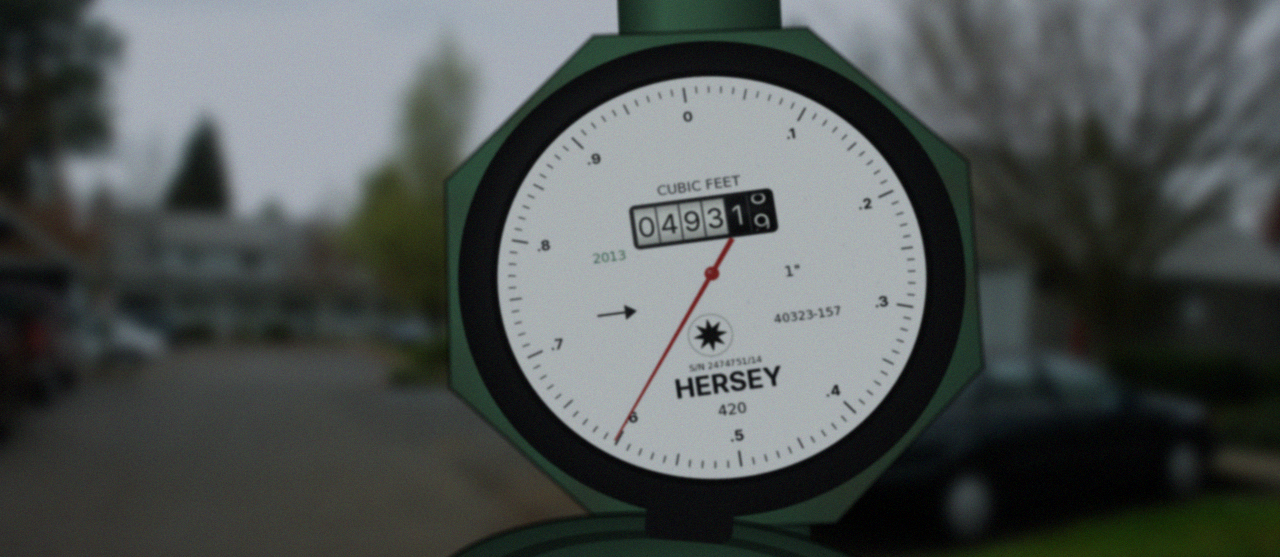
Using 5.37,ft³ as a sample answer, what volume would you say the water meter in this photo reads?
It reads 49318.60,ft³
